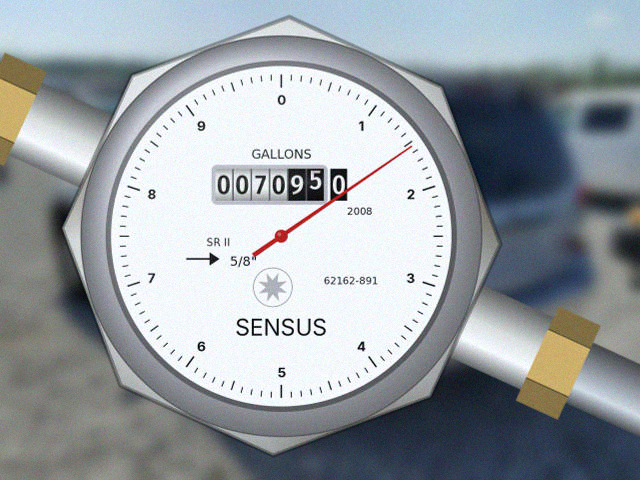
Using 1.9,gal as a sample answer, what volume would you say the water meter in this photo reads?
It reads 70951.5,gal
